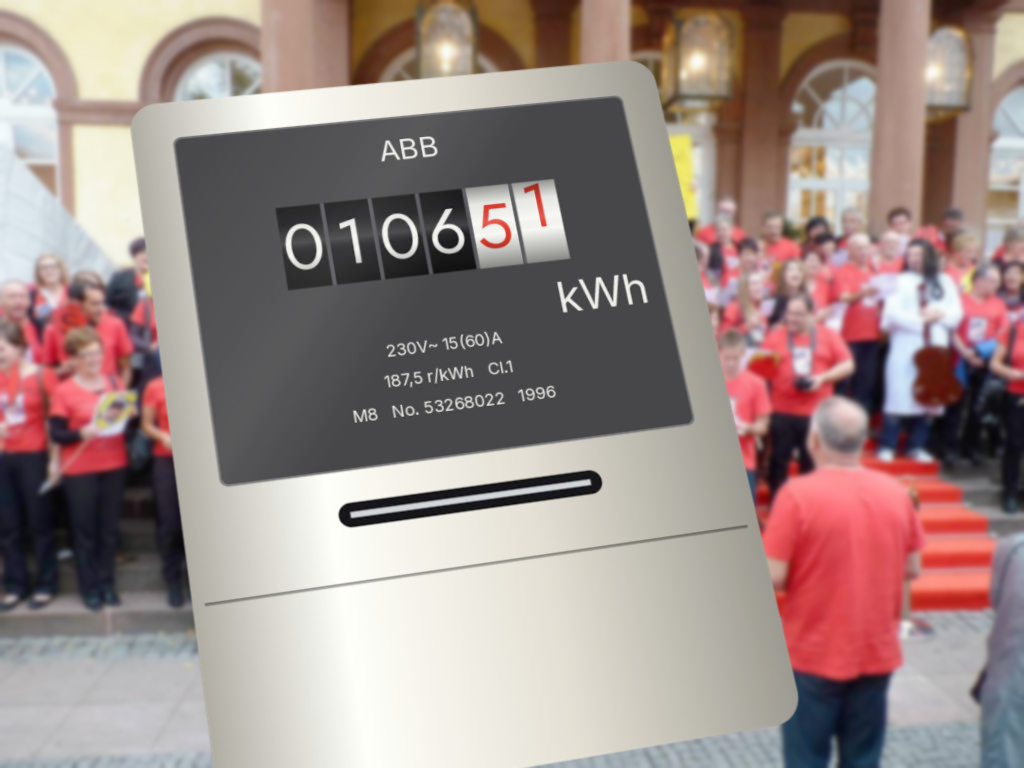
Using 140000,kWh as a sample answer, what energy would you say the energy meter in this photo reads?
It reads 106.51,kWh
